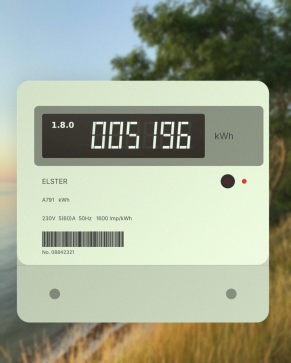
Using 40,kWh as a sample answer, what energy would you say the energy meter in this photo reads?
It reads 5196,kWh
